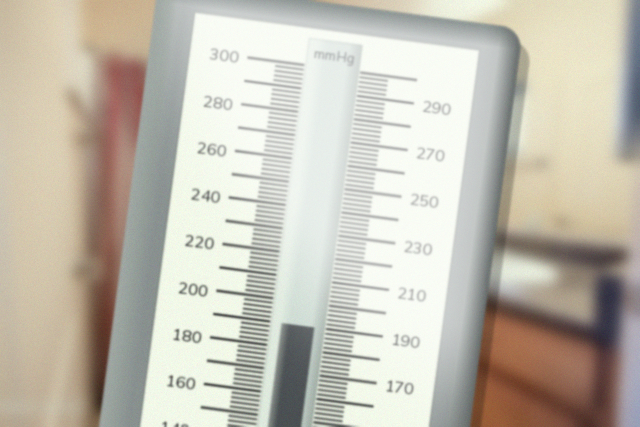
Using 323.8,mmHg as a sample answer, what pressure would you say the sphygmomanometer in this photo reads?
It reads 190,mmHg
